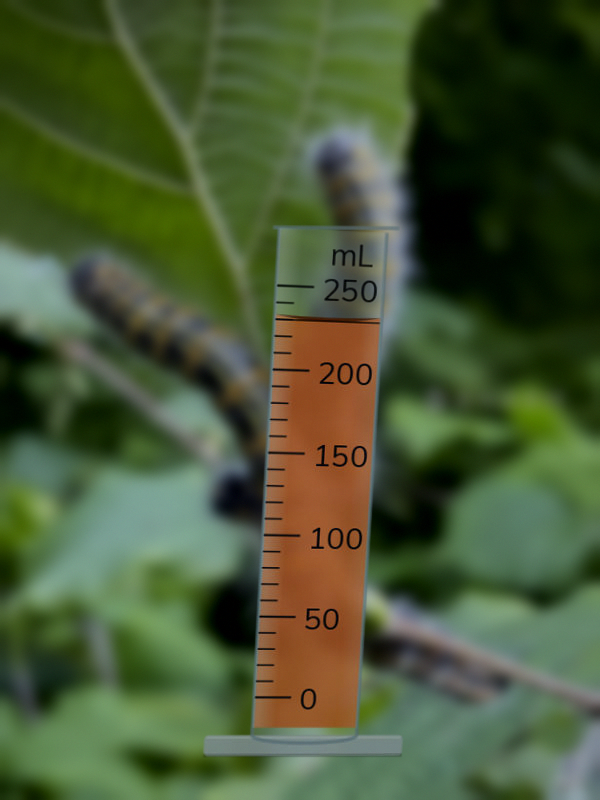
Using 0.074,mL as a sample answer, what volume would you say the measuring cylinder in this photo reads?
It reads 230,mL
